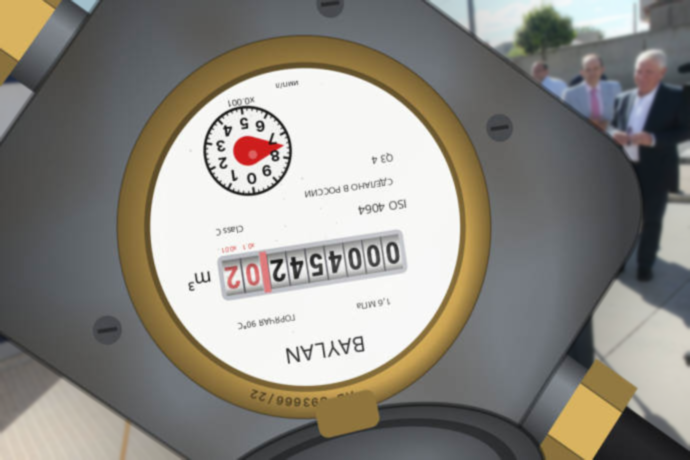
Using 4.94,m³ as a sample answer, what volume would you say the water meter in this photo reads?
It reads 4542.027,m³
